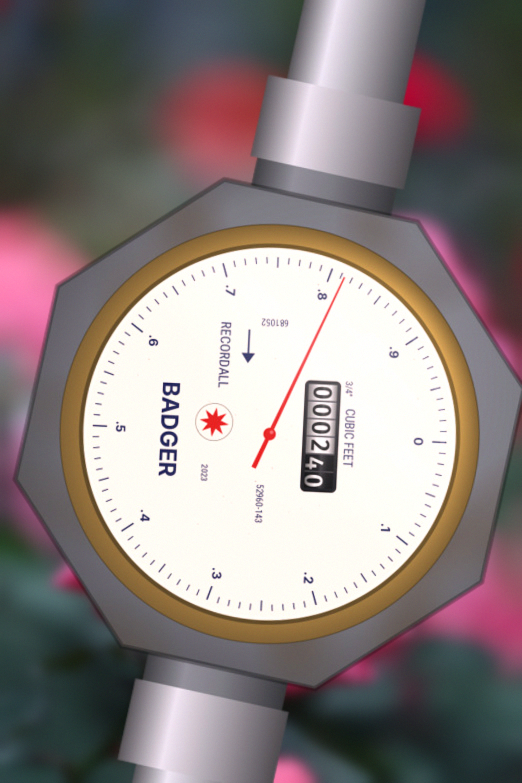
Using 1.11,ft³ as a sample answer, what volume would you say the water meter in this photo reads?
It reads 239.81,ft³
